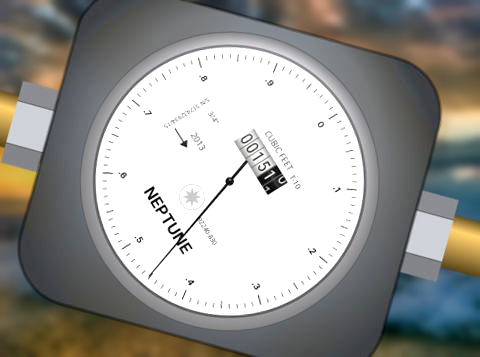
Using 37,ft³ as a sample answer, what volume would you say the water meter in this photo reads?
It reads 1510.45,ft³
